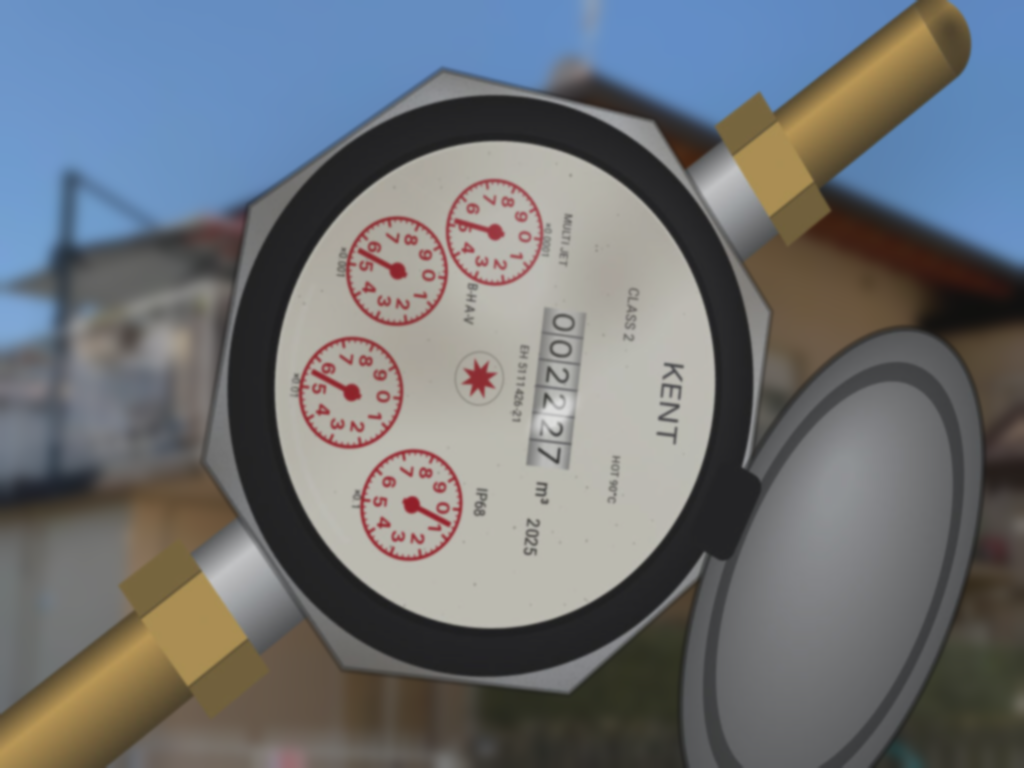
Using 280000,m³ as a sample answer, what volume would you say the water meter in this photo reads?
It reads 2227.0555,m³
